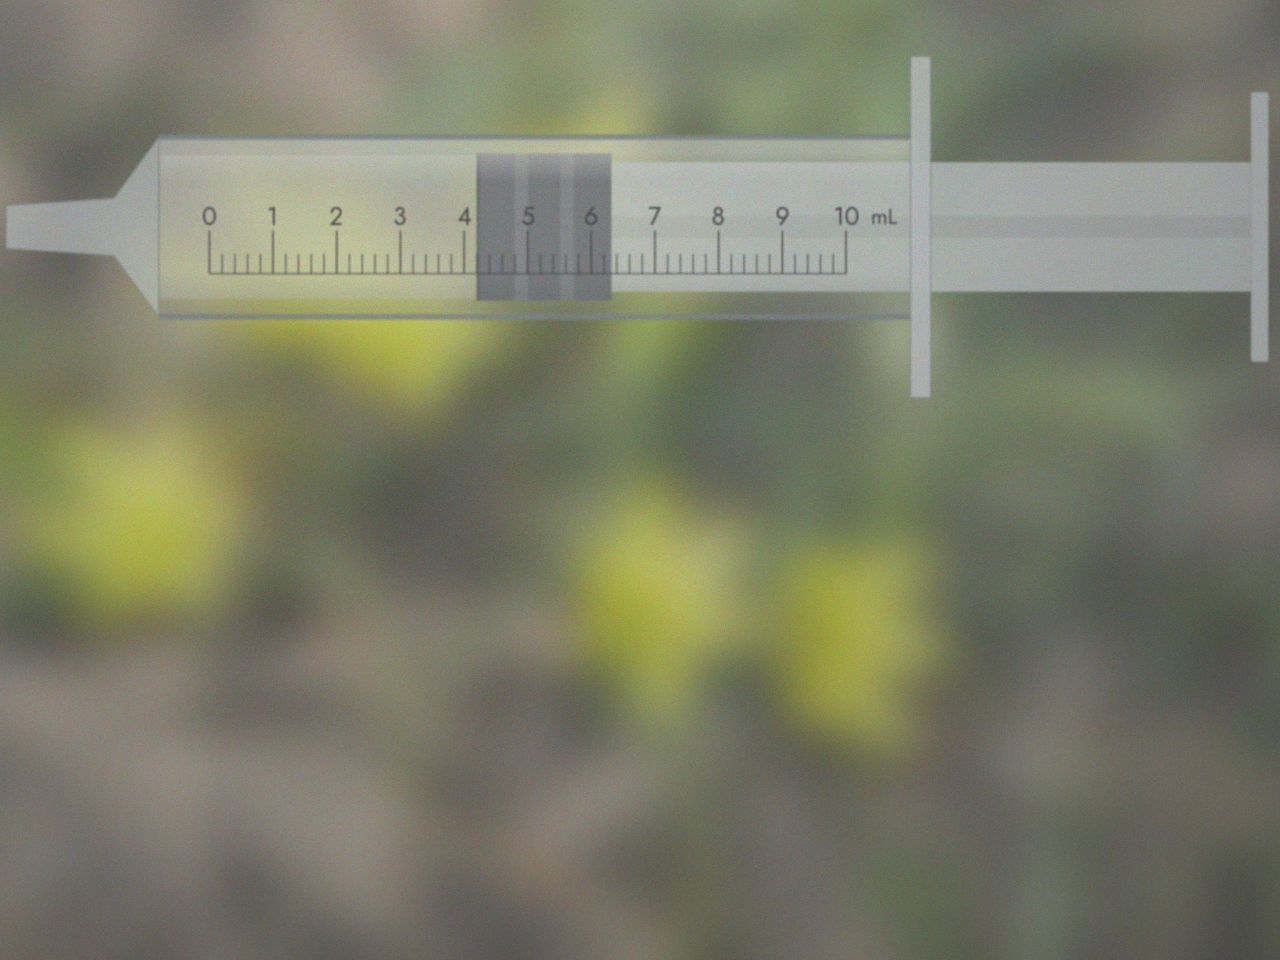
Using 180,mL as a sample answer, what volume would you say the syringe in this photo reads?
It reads 4.2,mL
